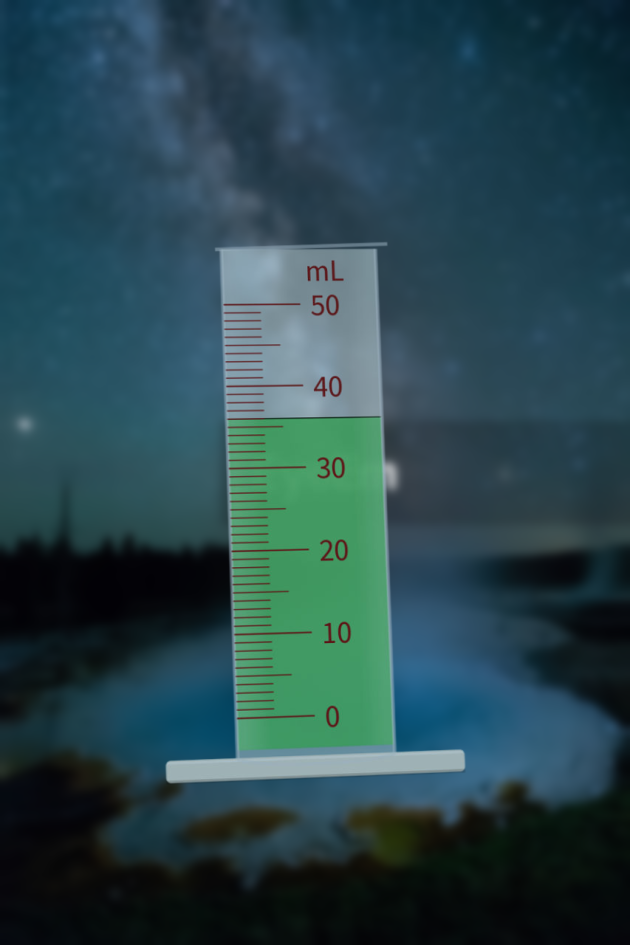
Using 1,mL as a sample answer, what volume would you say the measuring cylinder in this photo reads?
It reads 36,mL
